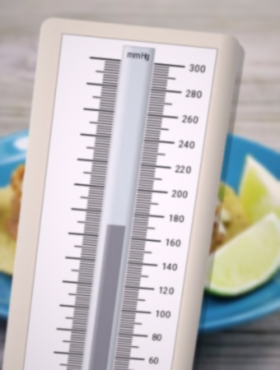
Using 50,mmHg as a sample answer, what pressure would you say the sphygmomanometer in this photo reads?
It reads 170,mmHg
